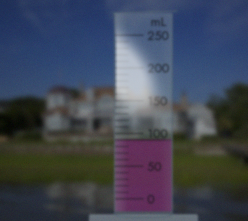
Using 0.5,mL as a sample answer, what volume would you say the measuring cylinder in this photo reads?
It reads 90,mL
